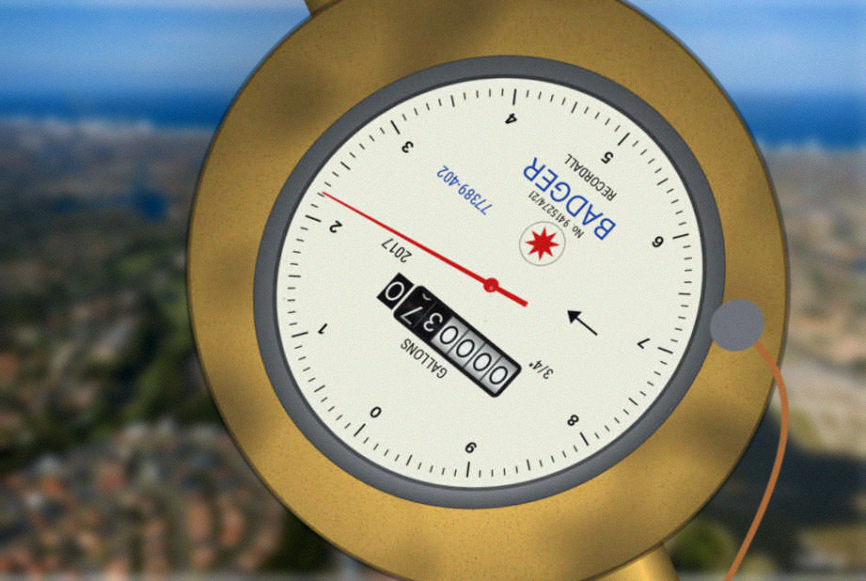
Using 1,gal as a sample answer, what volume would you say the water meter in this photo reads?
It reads 372.2,gal
